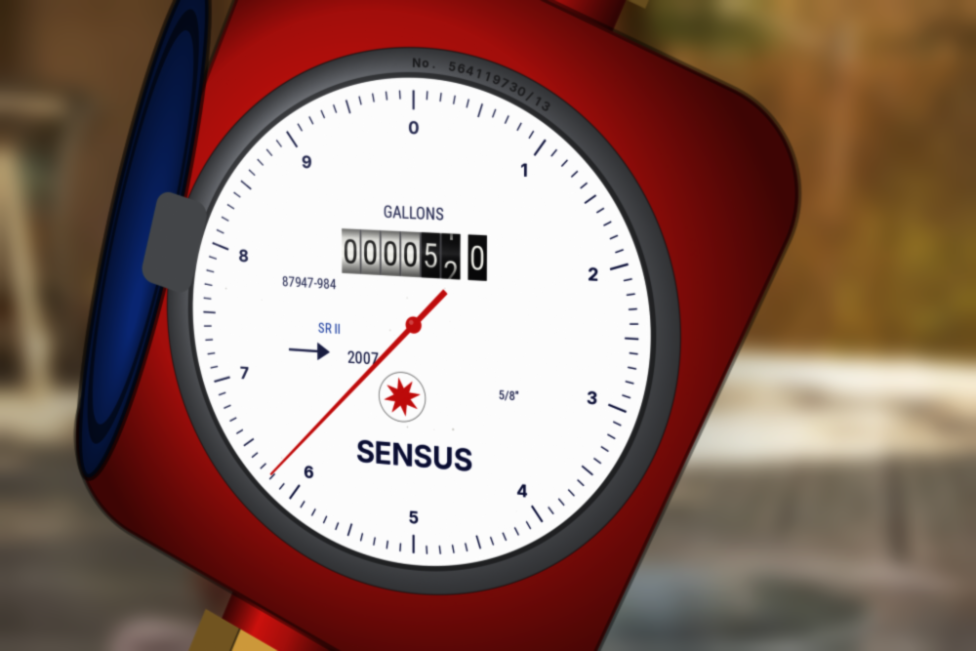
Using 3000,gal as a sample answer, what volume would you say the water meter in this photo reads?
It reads 516.2,gal
